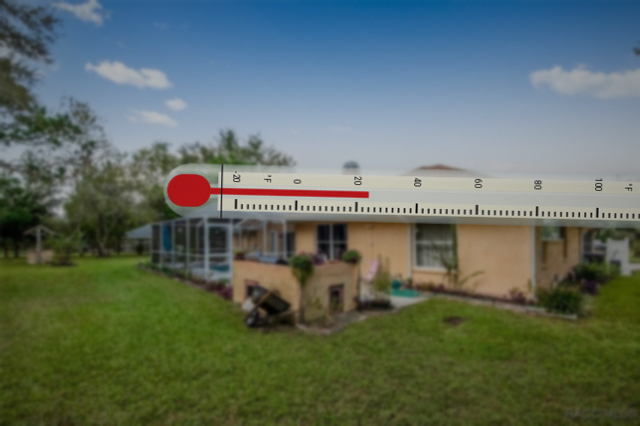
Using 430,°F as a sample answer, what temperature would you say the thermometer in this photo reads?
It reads 24,°F
